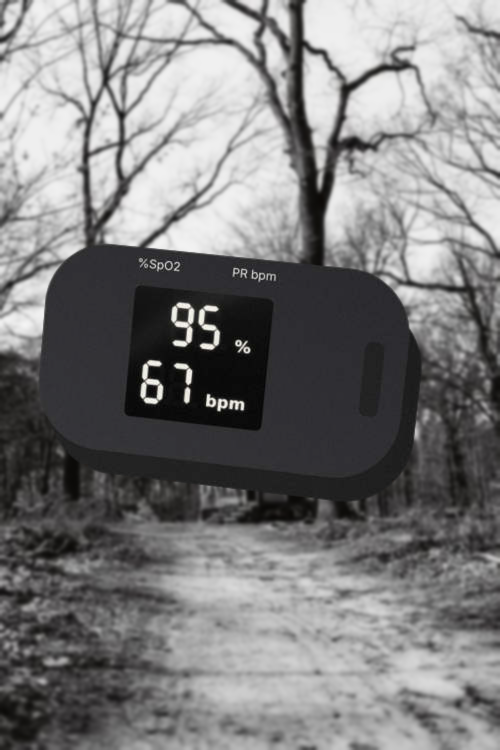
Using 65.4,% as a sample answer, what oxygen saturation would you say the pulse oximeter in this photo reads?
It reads 95,%
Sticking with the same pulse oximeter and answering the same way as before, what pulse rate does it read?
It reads 67,bpm
